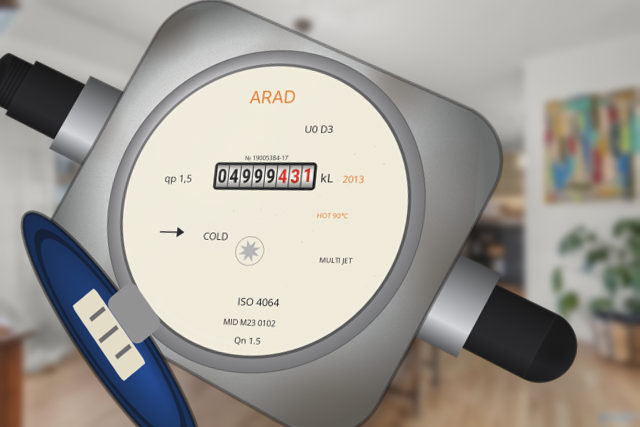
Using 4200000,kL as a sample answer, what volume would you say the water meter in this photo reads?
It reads 4999.431,kL
